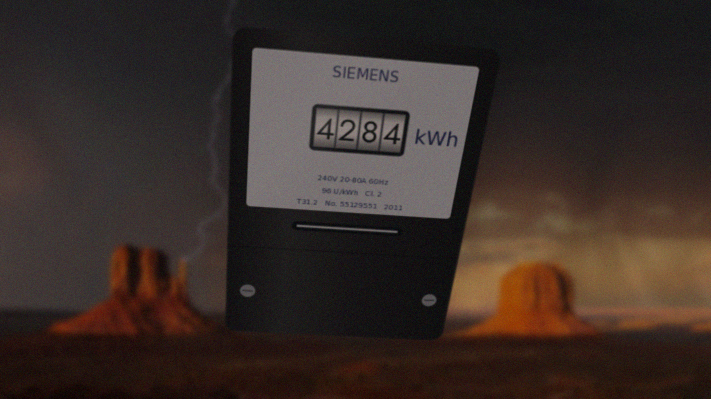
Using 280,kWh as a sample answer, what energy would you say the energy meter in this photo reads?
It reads 4284,kWh
